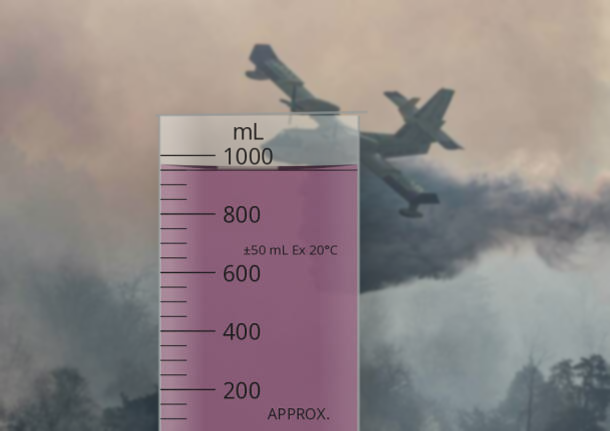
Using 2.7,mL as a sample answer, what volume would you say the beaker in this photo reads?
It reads 950,mL
